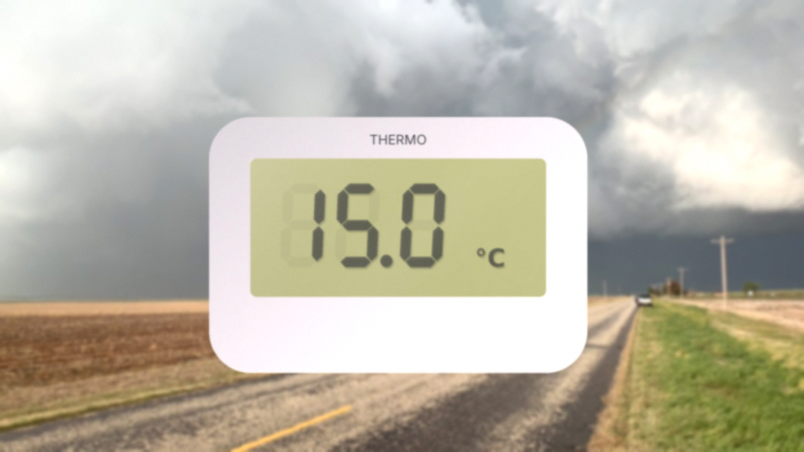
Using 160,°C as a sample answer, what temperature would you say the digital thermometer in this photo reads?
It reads 15.0,°C
